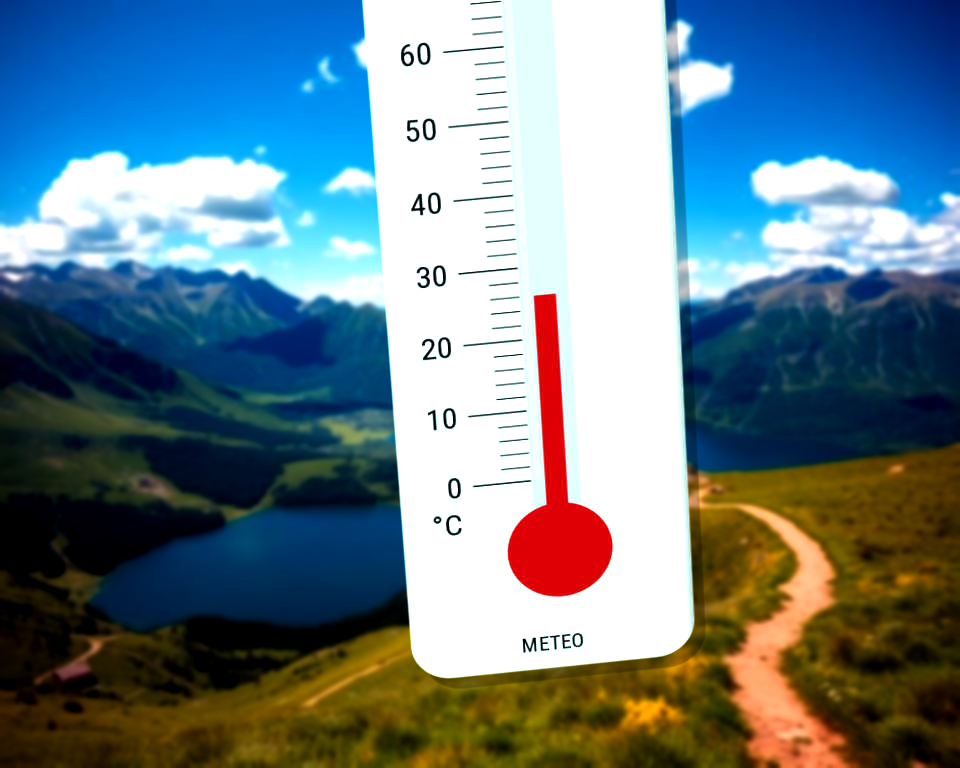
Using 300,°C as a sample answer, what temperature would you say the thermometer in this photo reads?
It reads 26,°C
